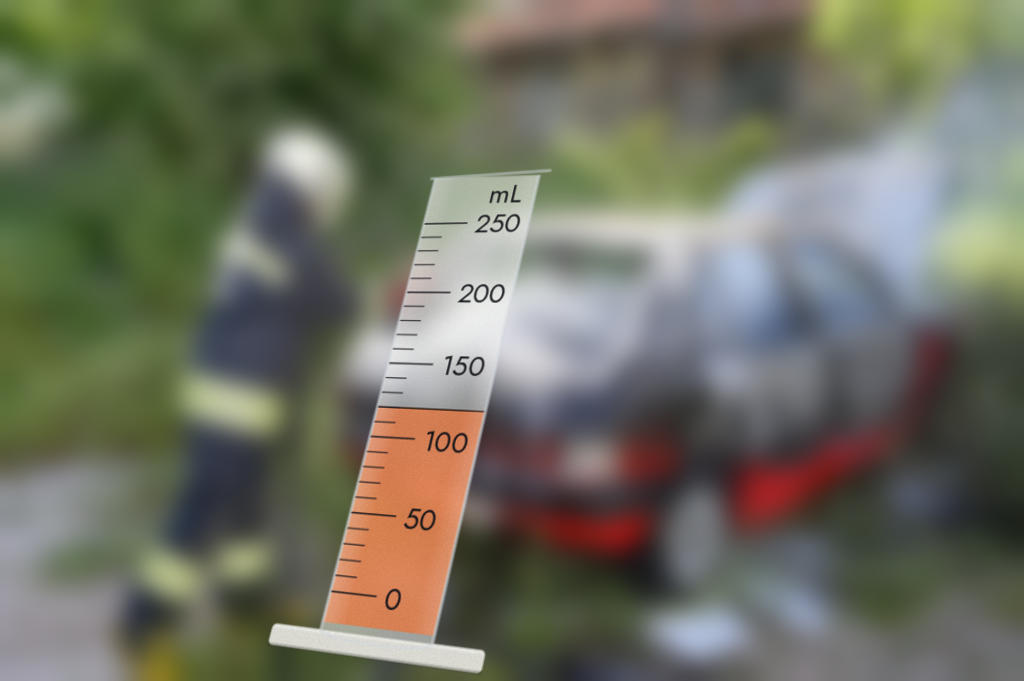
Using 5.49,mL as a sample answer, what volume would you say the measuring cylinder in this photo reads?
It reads 120,mL
